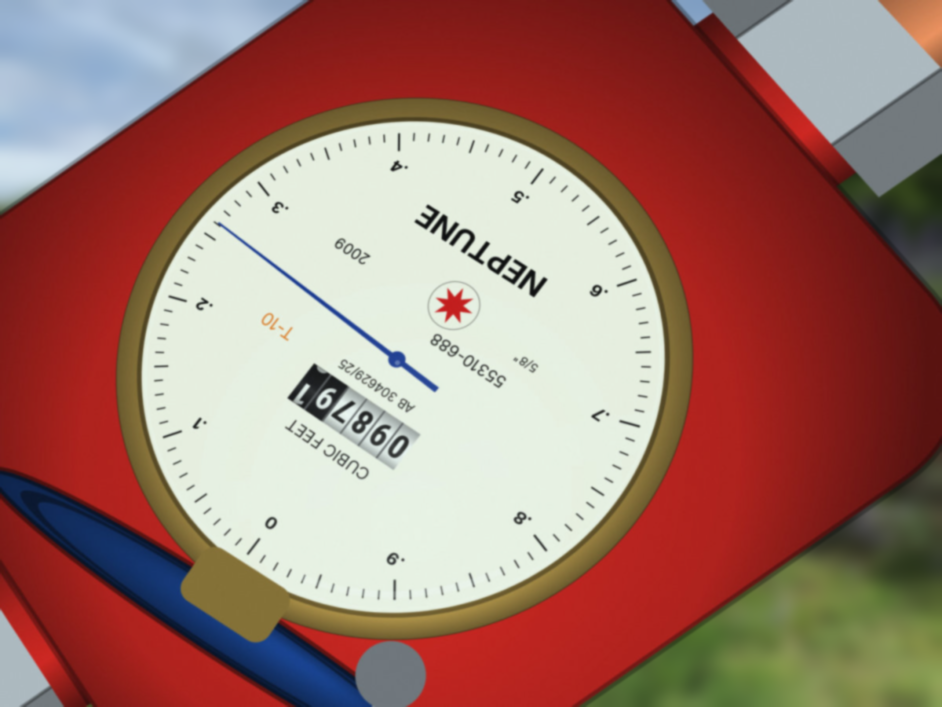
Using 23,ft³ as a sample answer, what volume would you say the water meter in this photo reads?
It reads 98791.26,ft³
